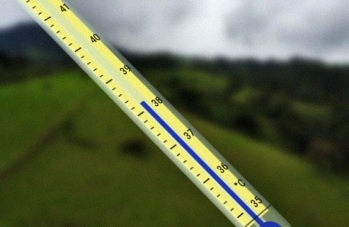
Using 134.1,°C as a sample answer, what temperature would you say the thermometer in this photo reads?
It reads 38.2,°C
